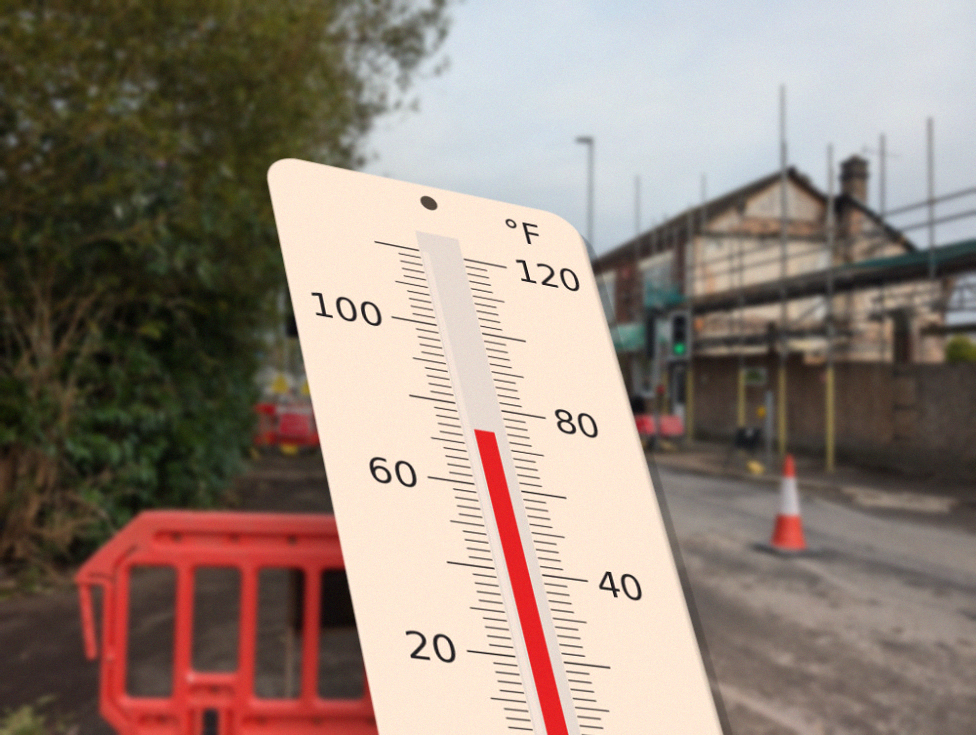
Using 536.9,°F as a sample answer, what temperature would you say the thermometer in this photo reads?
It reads 74,°F
